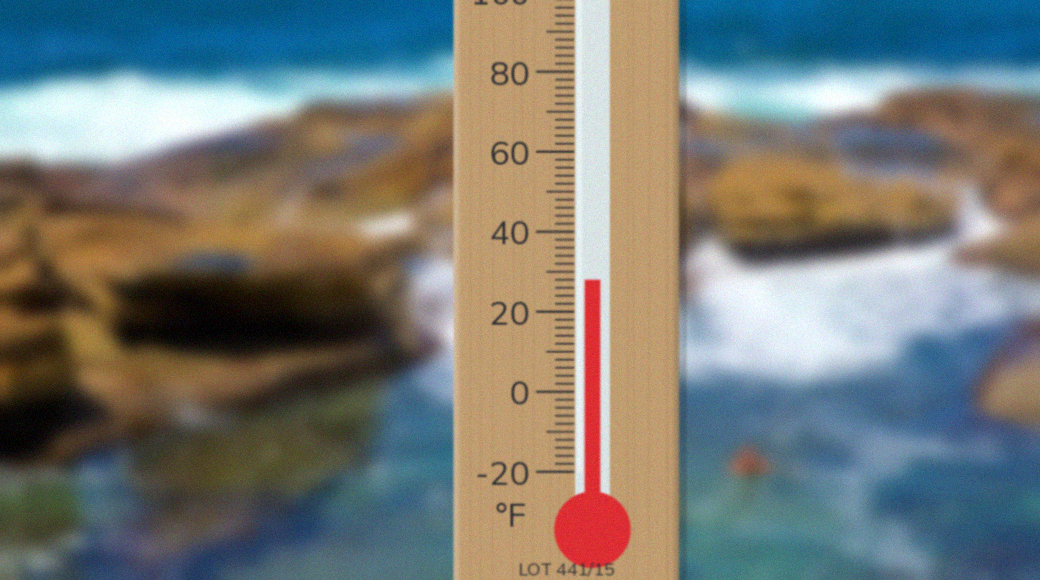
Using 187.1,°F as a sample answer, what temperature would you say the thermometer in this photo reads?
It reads 28,°F
